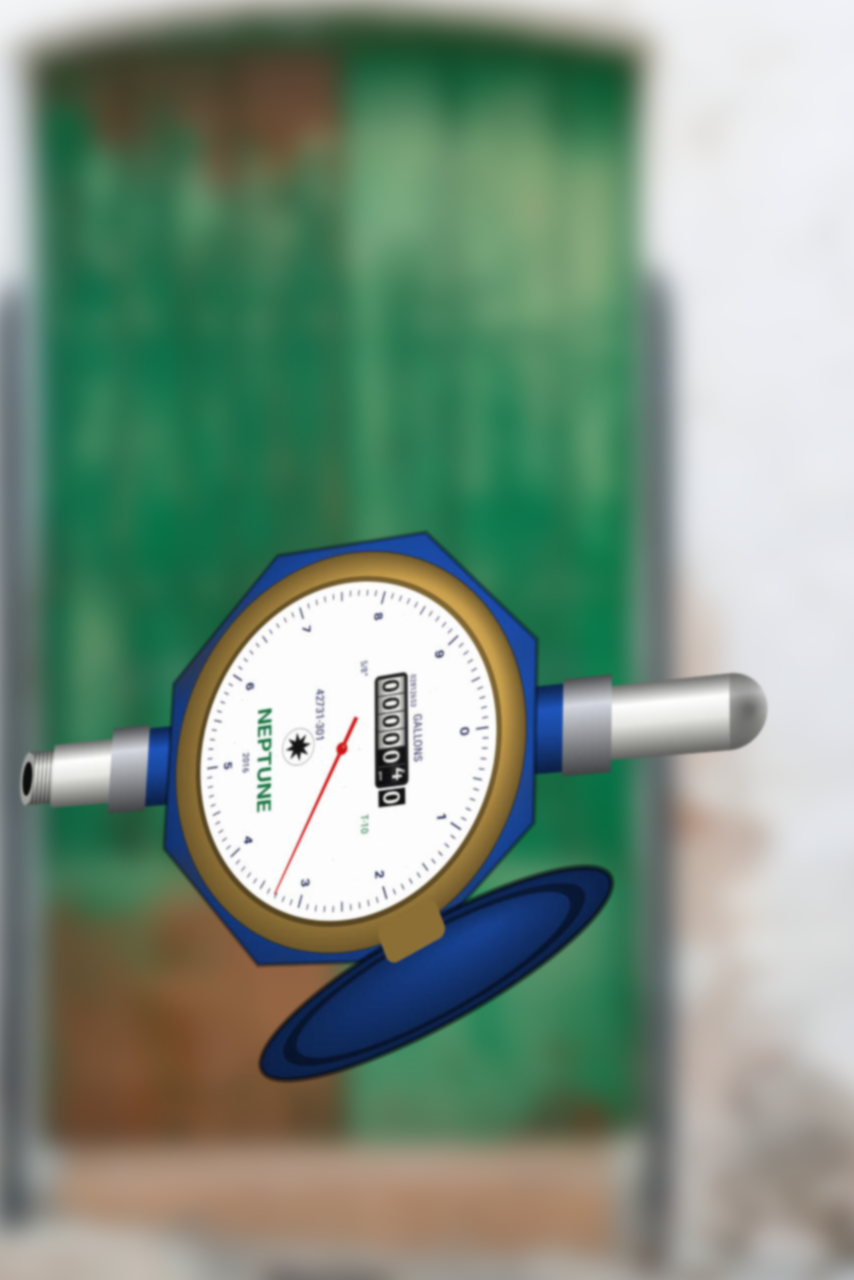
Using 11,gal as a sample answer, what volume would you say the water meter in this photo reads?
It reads 43.3,gal
